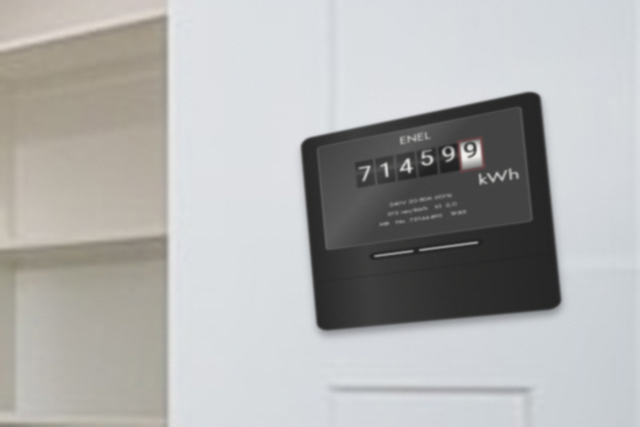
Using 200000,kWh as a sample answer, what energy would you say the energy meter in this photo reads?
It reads 71459.9,kWh
